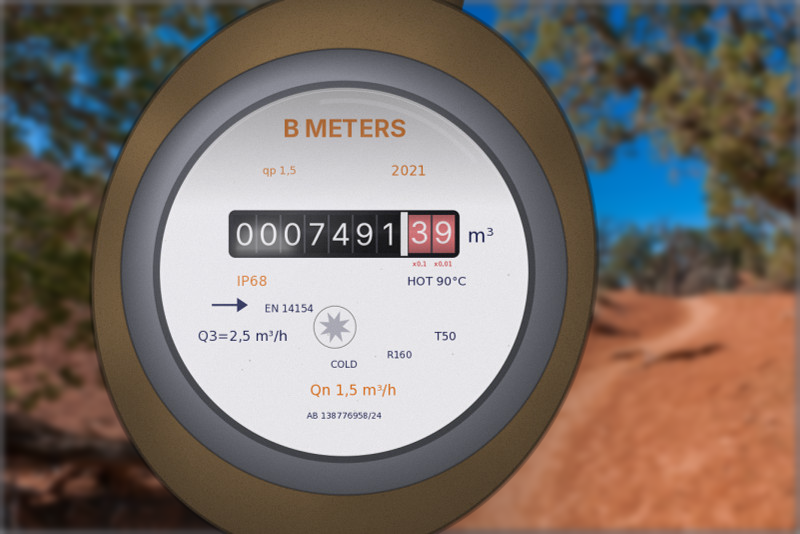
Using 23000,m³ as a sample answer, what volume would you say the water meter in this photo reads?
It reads 7491.39,m³
